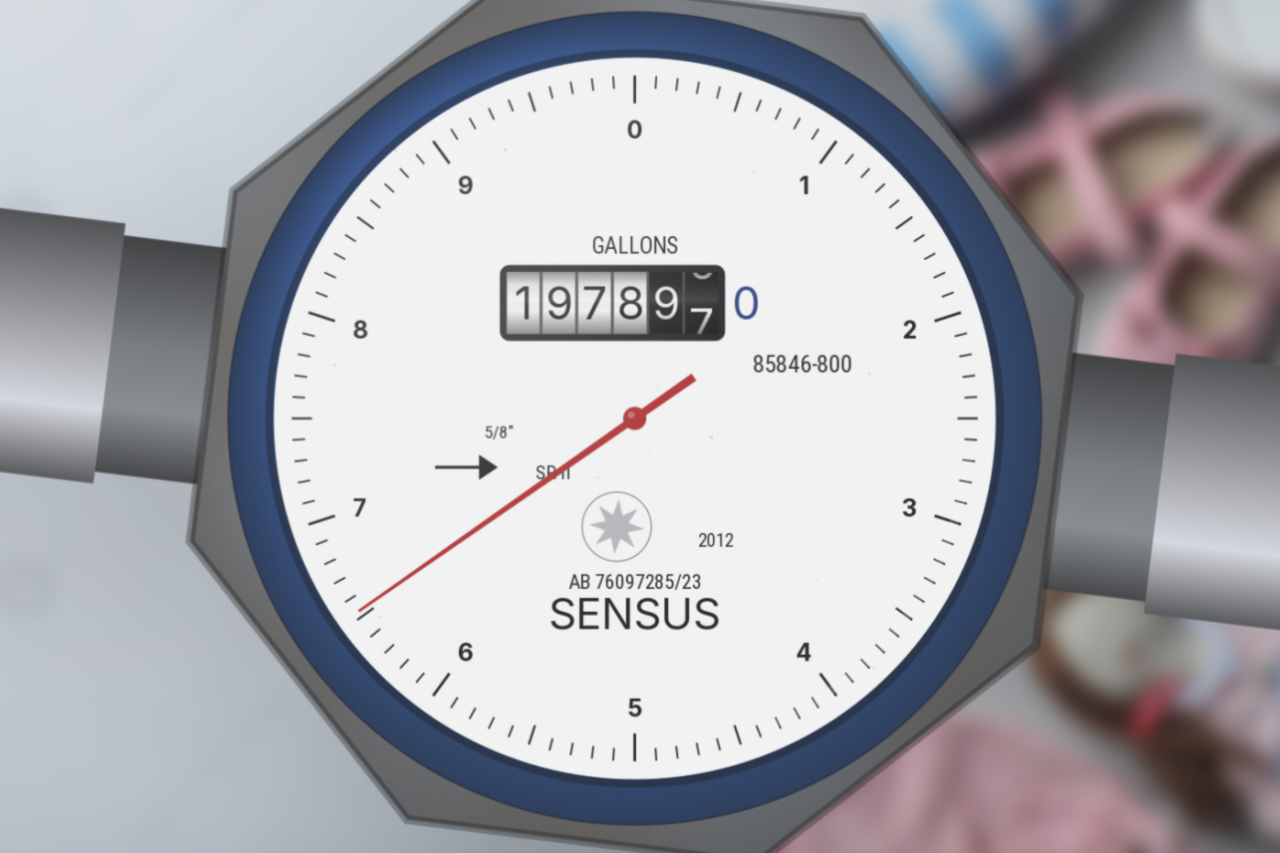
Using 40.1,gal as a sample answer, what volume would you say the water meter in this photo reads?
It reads 1978966.5,gal
